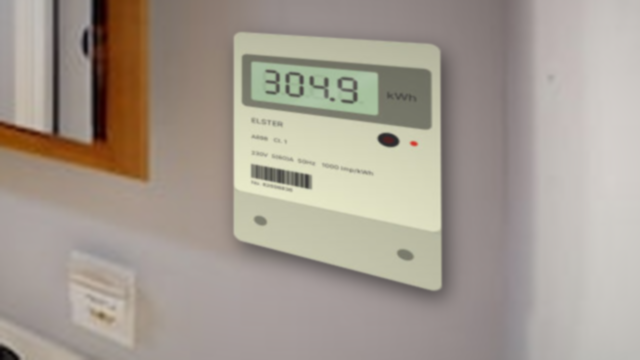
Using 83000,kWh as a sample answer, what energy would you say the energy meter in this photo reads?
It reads 304.9,kWh
